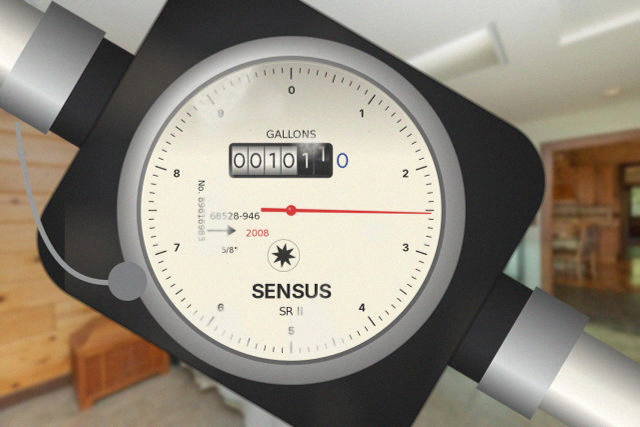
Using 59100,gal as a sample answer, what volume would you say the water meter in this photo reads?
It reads 10112.5,gal
